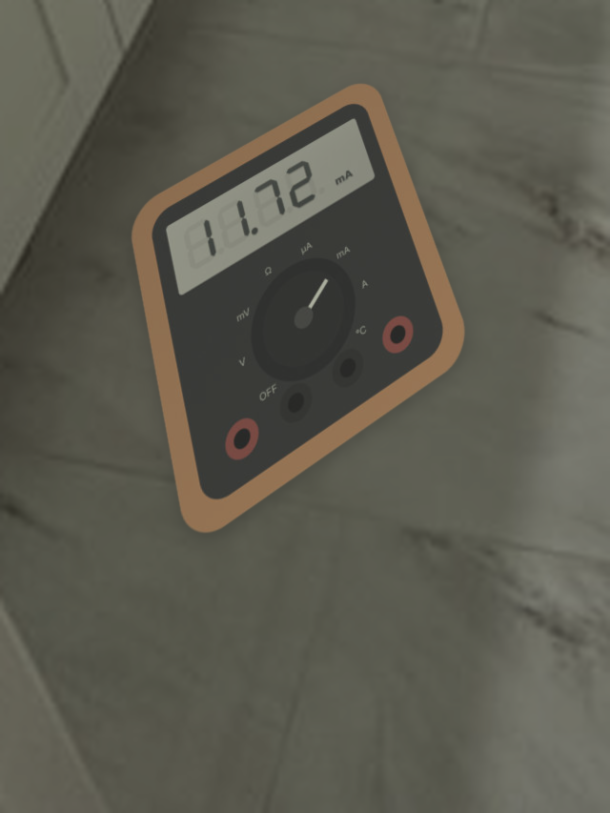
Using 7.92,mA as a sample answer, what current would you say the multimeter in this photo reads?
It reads 11.72,mA
